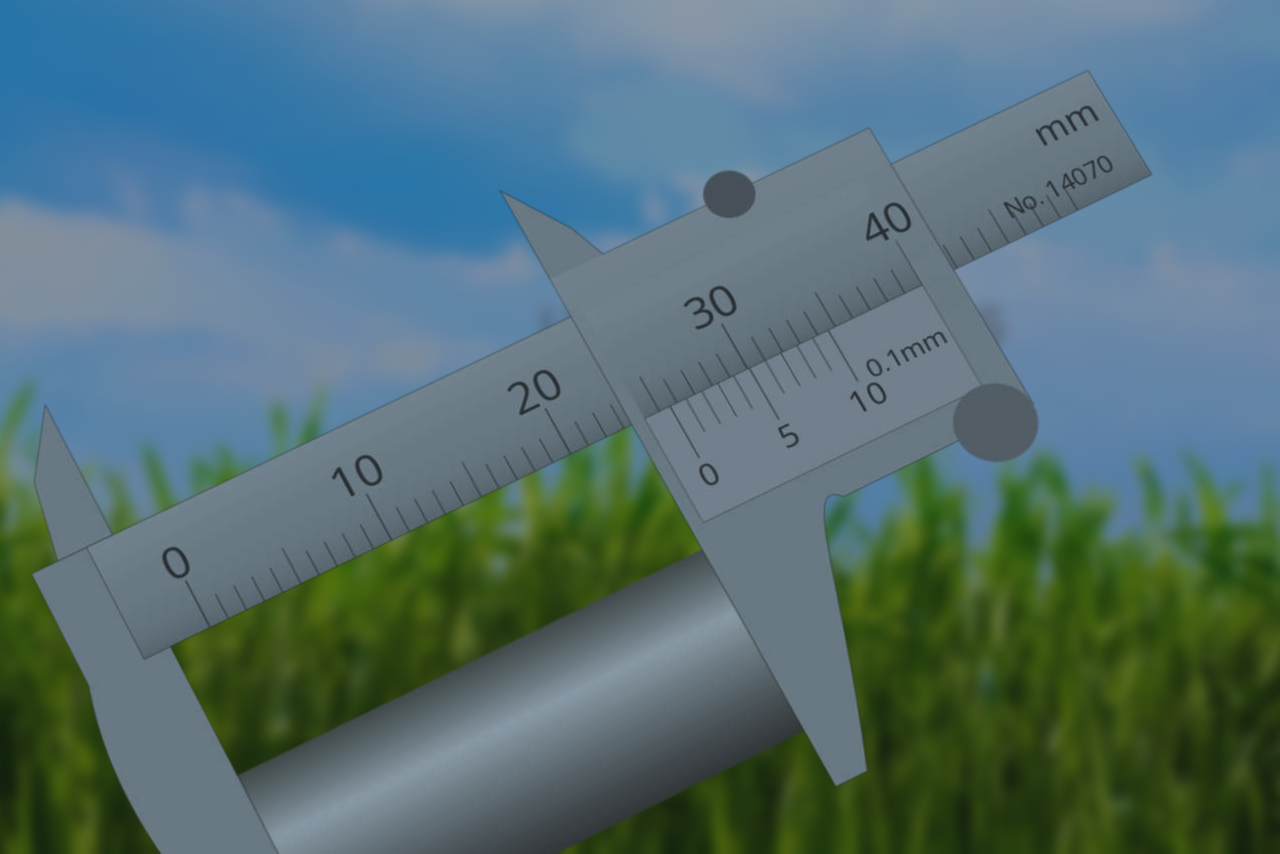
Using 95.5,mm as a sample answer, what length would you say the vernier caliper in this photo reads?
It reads 25.6,mm
